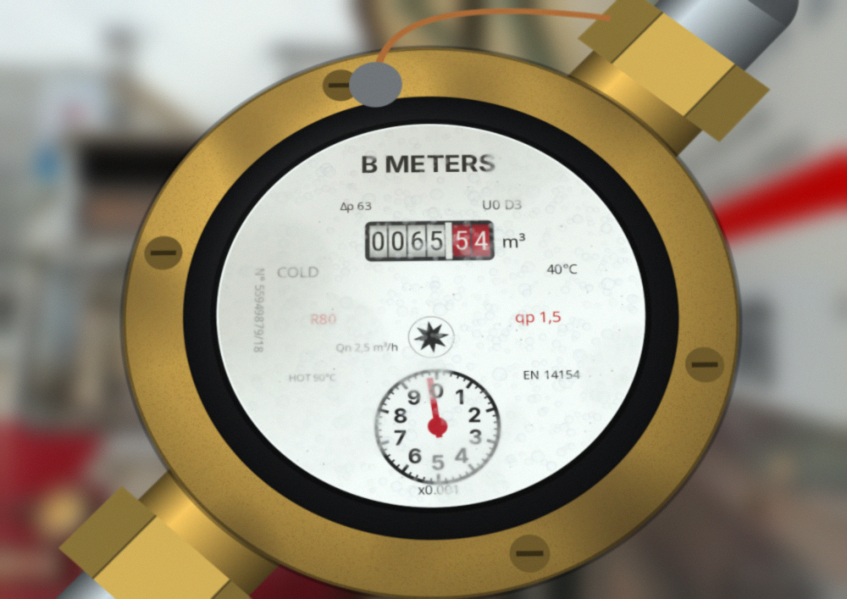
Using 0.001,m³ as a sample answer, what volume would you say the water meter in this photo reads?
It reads 65.539,m³
